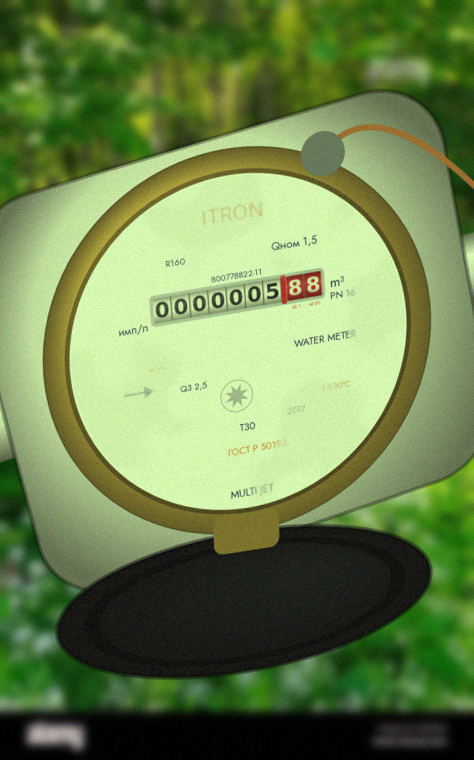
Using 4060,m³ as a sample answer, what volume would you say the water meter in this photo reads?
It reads 5.88,m³
